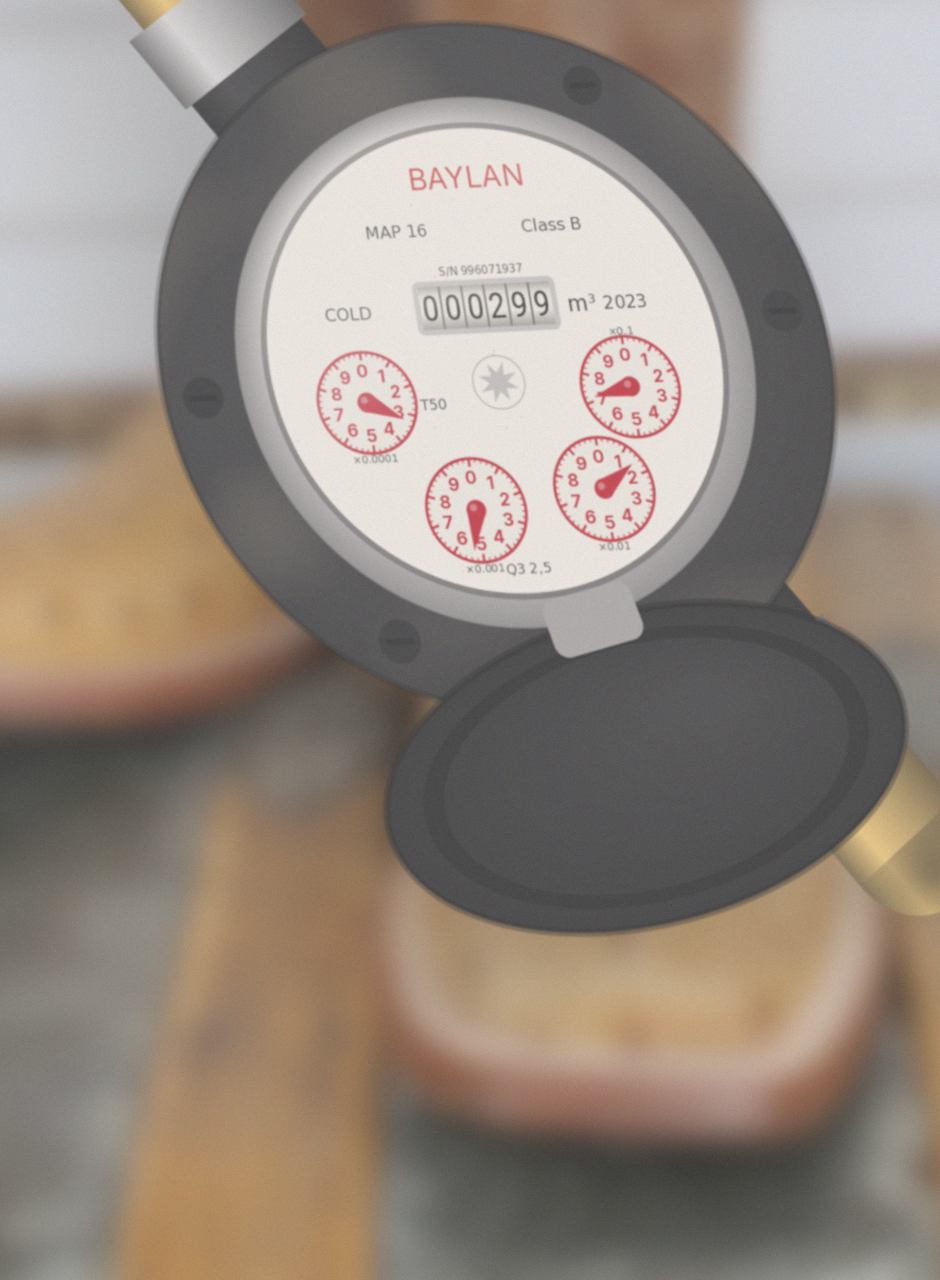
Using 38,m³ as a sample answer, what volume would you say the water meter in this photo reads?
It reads 299.7153,m³
